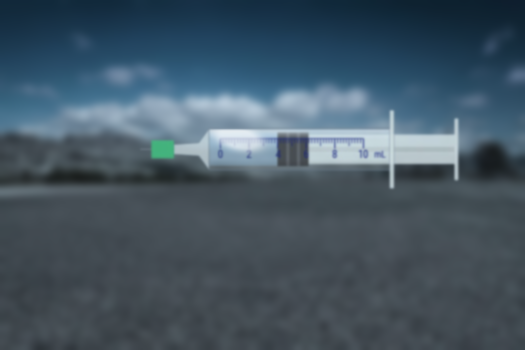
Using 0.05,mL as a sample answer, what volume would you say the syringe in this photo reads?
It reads 4,mL
